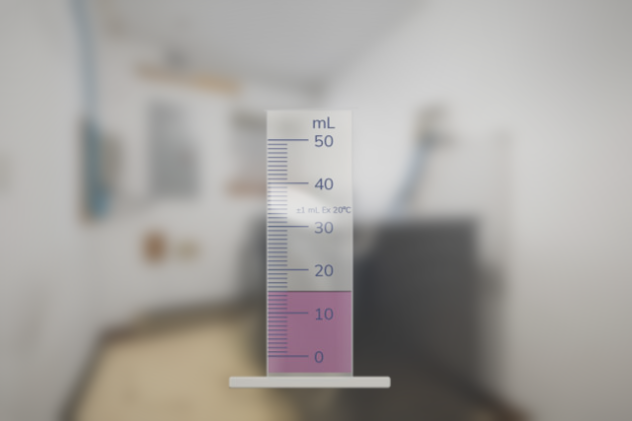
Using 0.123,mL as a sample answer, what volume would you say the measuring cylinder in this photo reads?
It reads 15,mL
